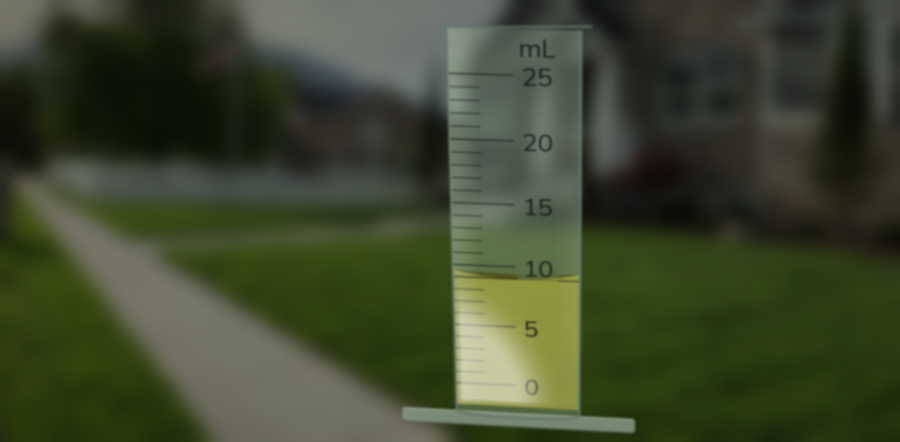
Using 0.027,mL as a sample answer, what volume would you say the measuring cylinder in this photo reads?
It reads 9,mL
